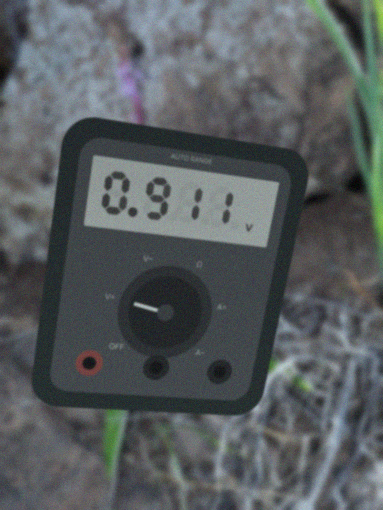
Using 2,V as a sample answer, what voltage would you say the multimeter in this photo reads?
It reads 0.911,V
